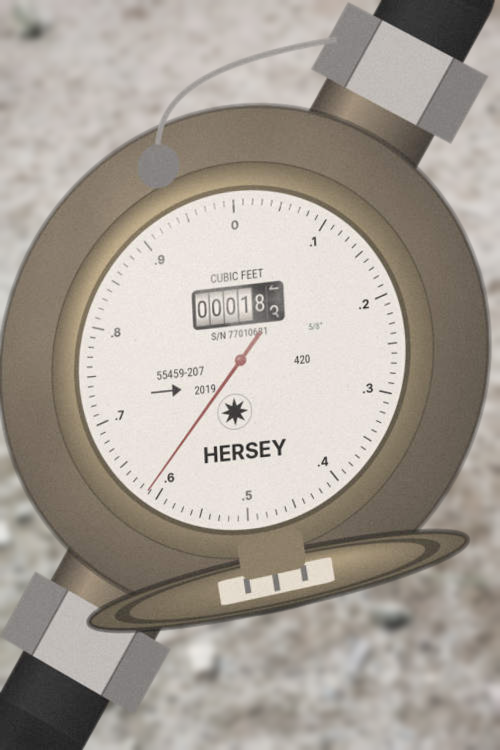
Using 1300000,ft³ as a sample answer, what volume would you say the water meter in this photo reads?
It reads 182.61,ft³
